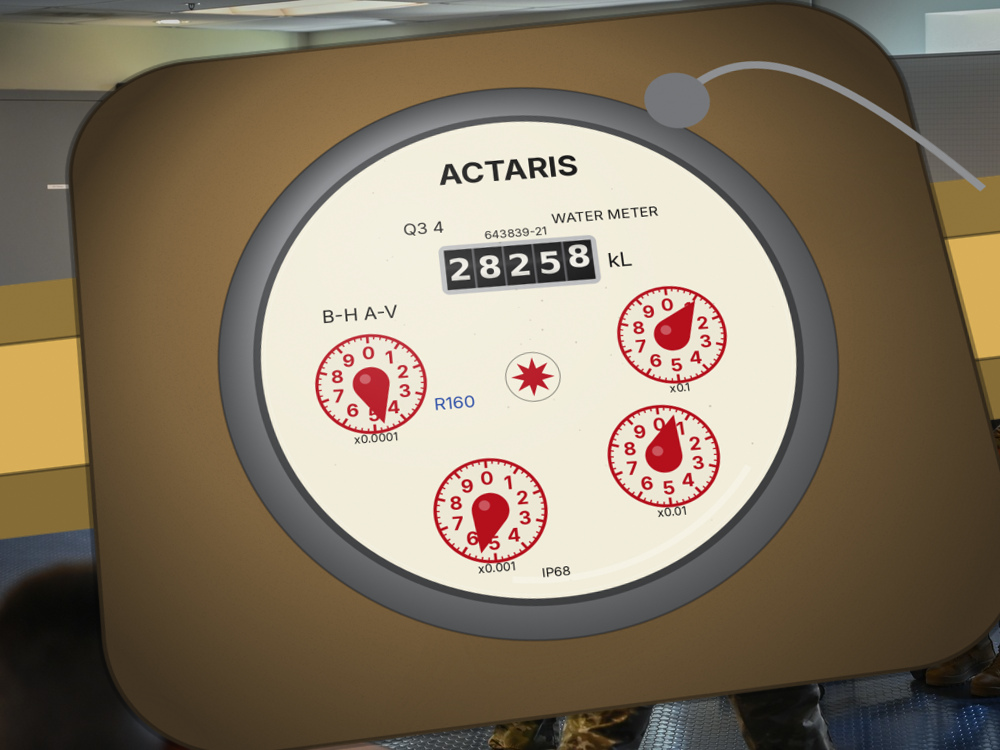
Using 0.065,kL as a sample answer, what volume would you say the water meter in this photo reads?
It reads 28258.1054,kL
